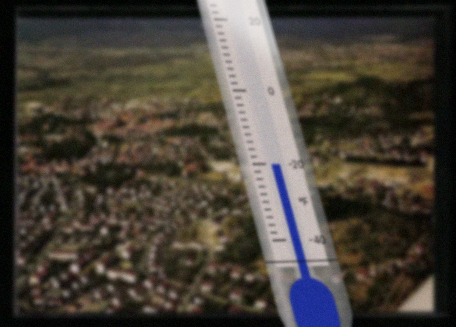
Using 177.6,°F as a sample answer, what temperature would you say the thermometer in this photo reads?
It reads -20,°F
